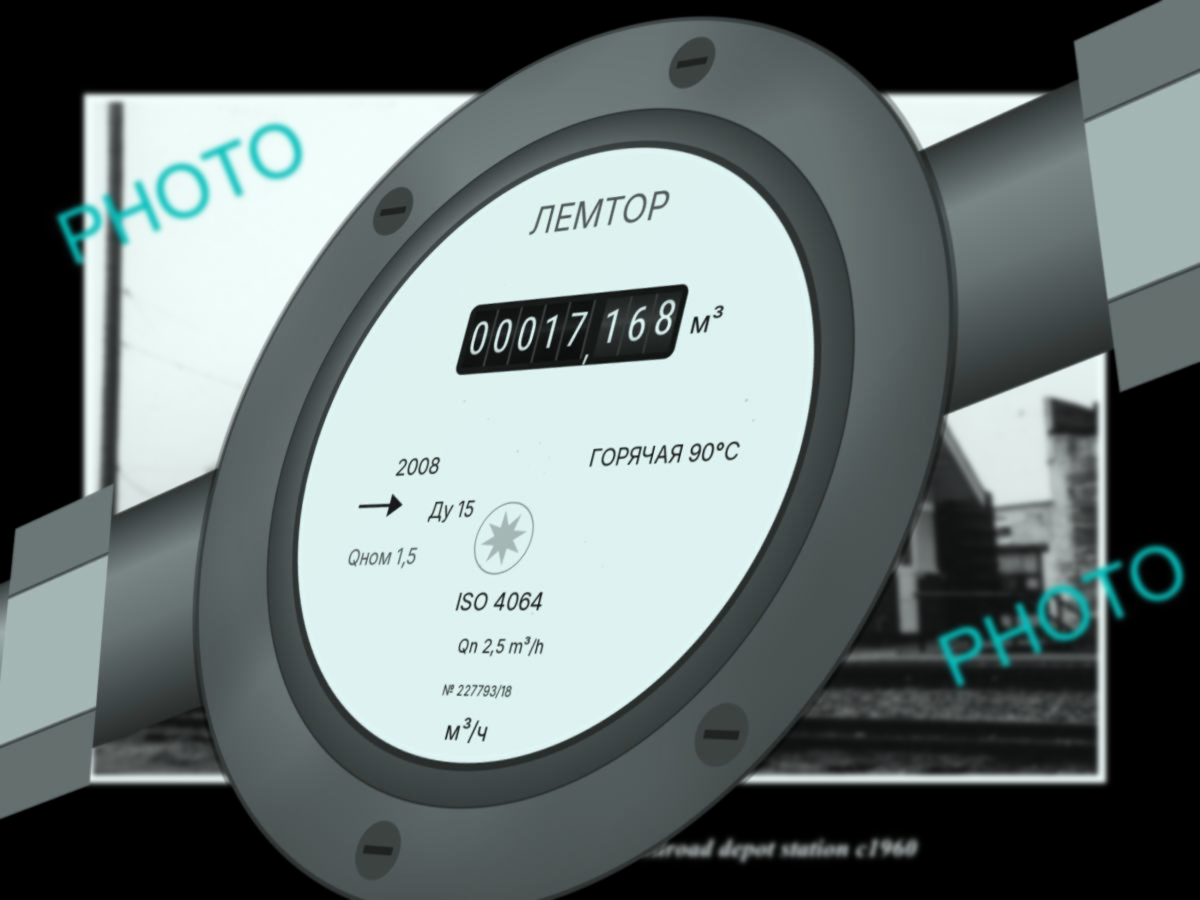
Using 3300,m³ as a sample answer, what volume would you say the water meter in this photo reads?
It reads 17.168,m³
